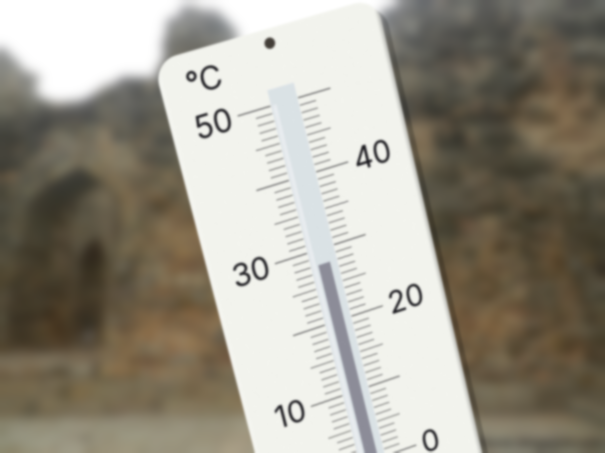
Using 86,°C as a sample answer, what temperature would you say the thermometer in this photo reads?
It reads 28,°C
